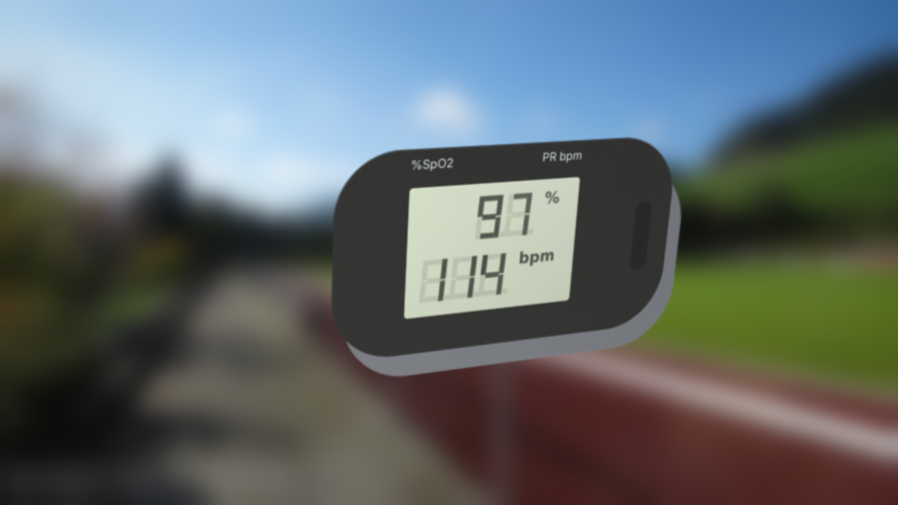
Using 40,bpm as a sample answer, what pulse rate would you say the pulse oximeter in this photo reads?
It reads 114,bpm
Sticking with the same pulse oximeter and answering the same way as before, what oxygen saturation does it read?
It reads 97,%
